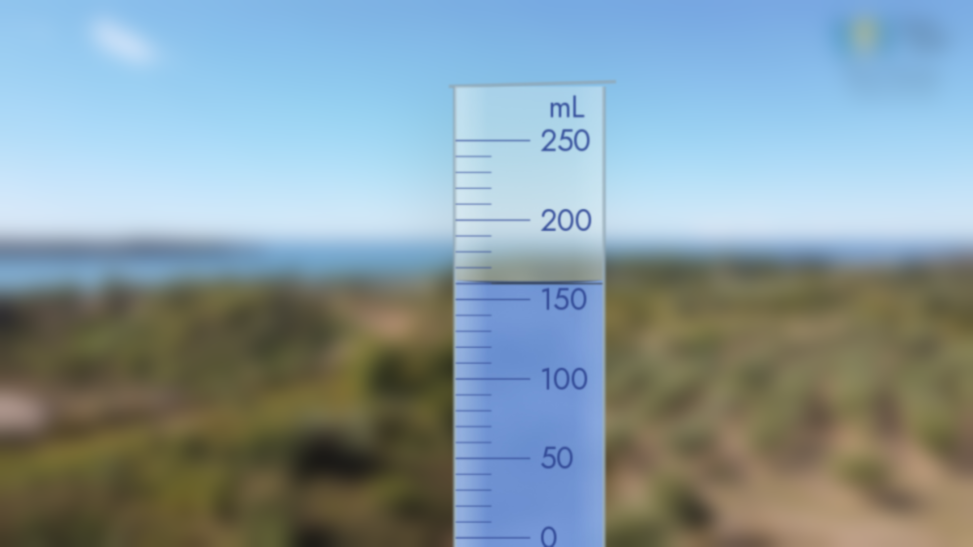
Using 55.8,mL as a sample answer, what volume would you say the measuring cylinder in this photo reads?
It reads 160,mL
